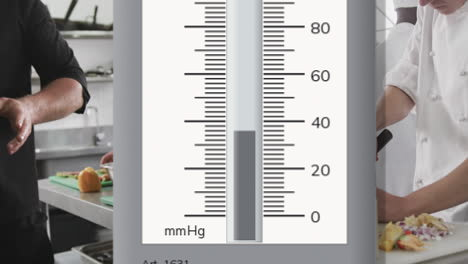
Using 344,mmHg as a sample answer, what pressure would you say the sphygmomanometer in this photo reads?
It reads 36,mmHg
